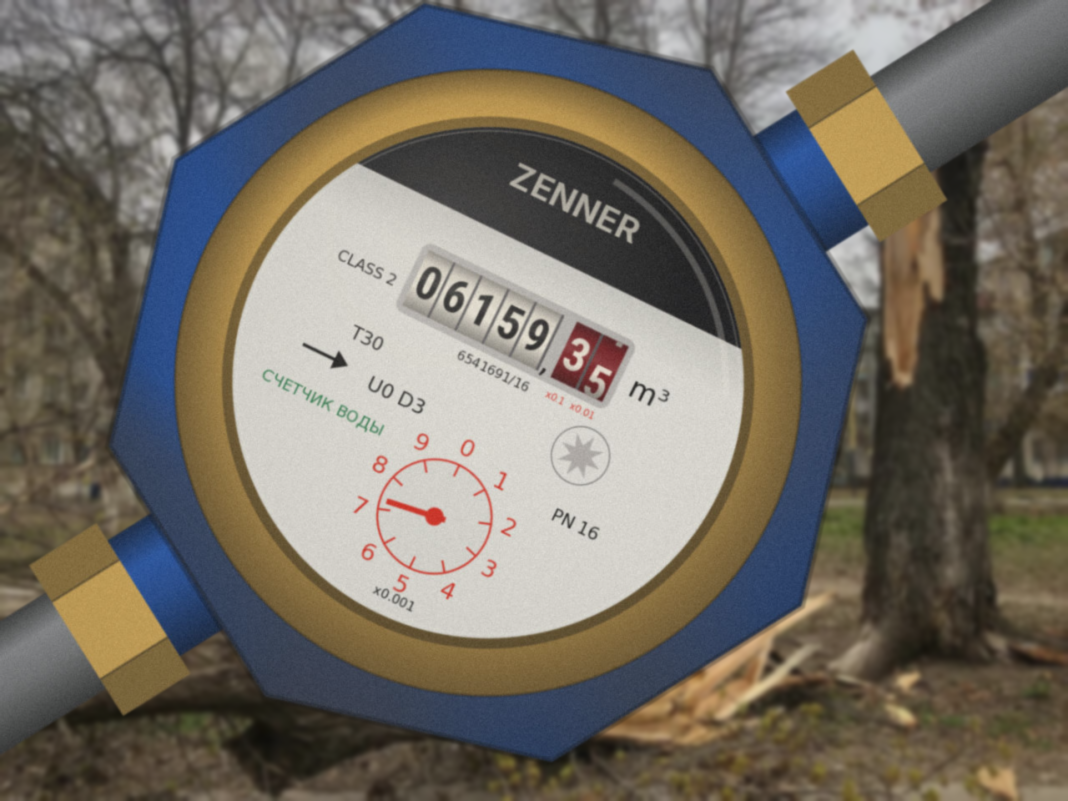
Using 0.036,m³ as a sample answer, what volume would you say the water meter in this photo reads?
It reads 6159.347,m³
